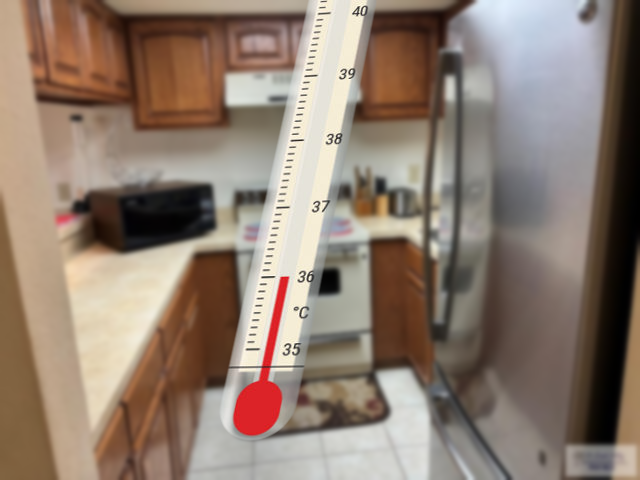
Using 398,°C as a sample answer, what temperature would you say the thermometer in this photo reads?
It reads 36,°C
